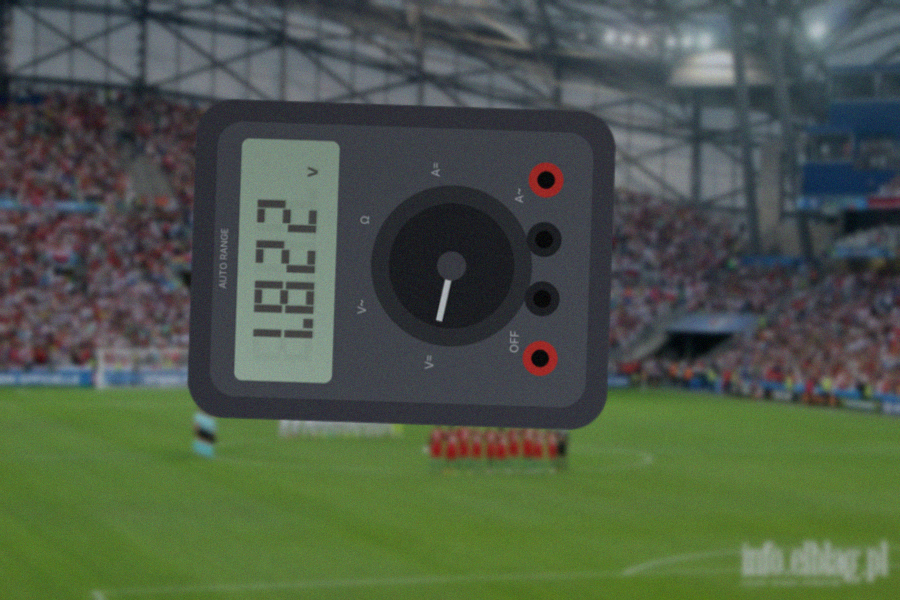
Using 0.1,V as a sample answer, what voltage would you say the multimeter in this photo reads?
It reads 1.822,V
